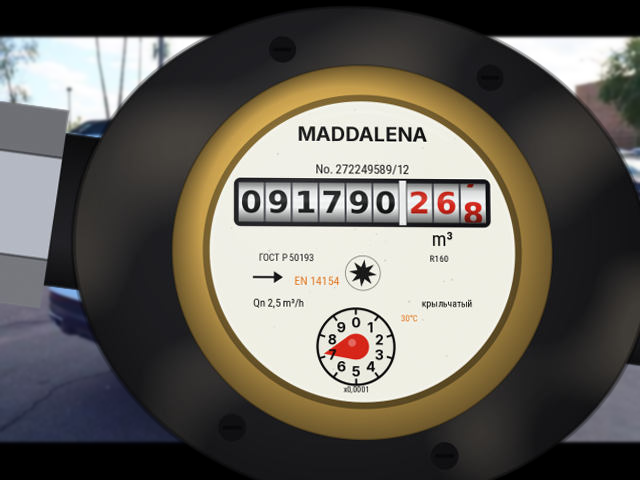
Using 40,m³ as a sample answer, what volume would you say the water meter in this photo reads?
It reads 91790.2677,m³
